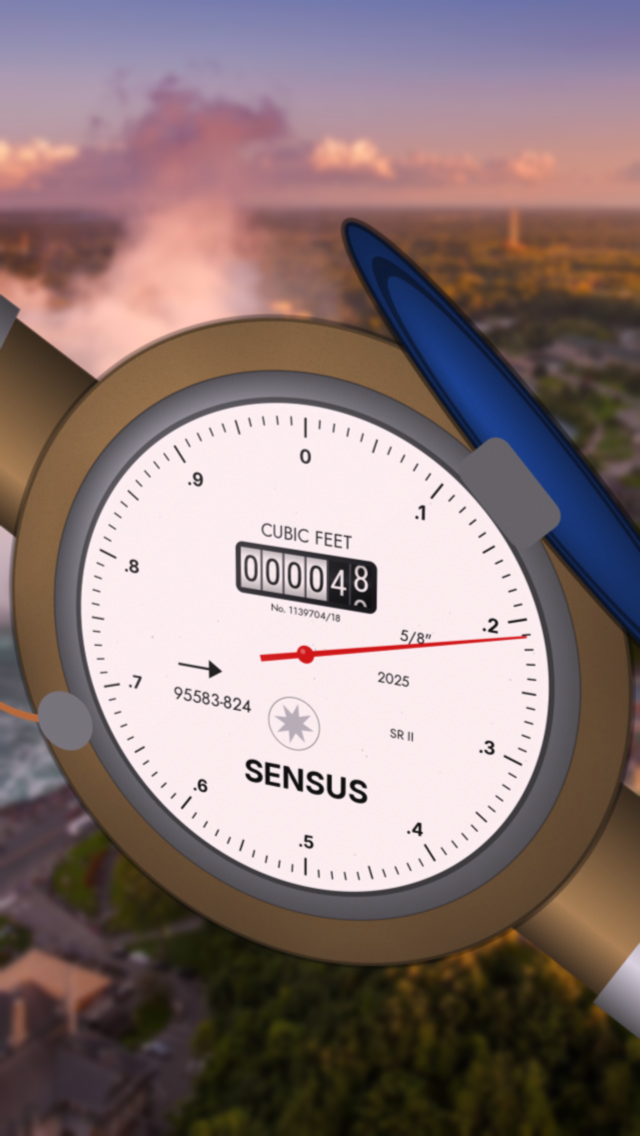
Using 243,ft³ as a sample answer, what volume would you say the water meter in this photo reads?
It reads 48.21,ft³
